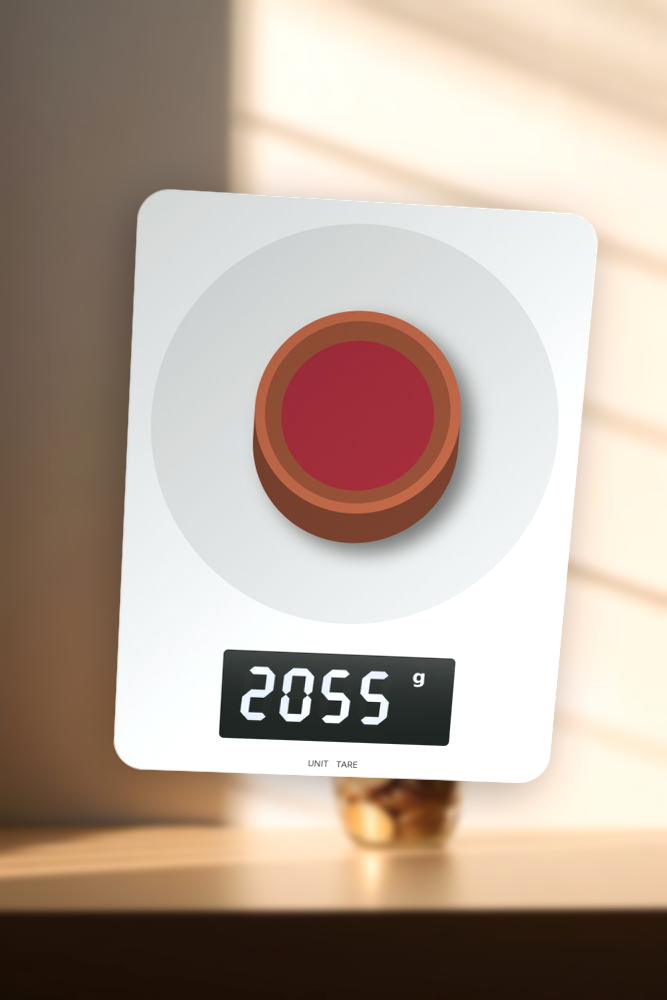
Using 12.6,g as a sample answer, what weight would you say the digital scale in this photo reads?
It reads 2055,g
